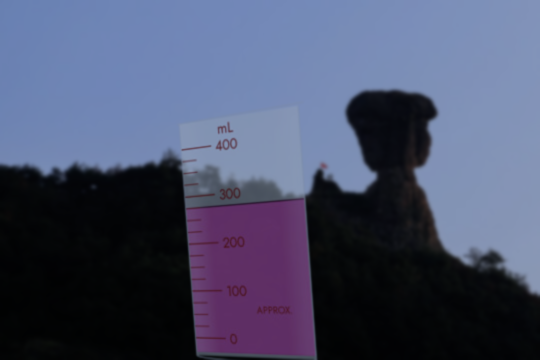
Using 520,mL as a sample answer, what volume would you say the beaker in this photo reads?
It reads 275,mL
